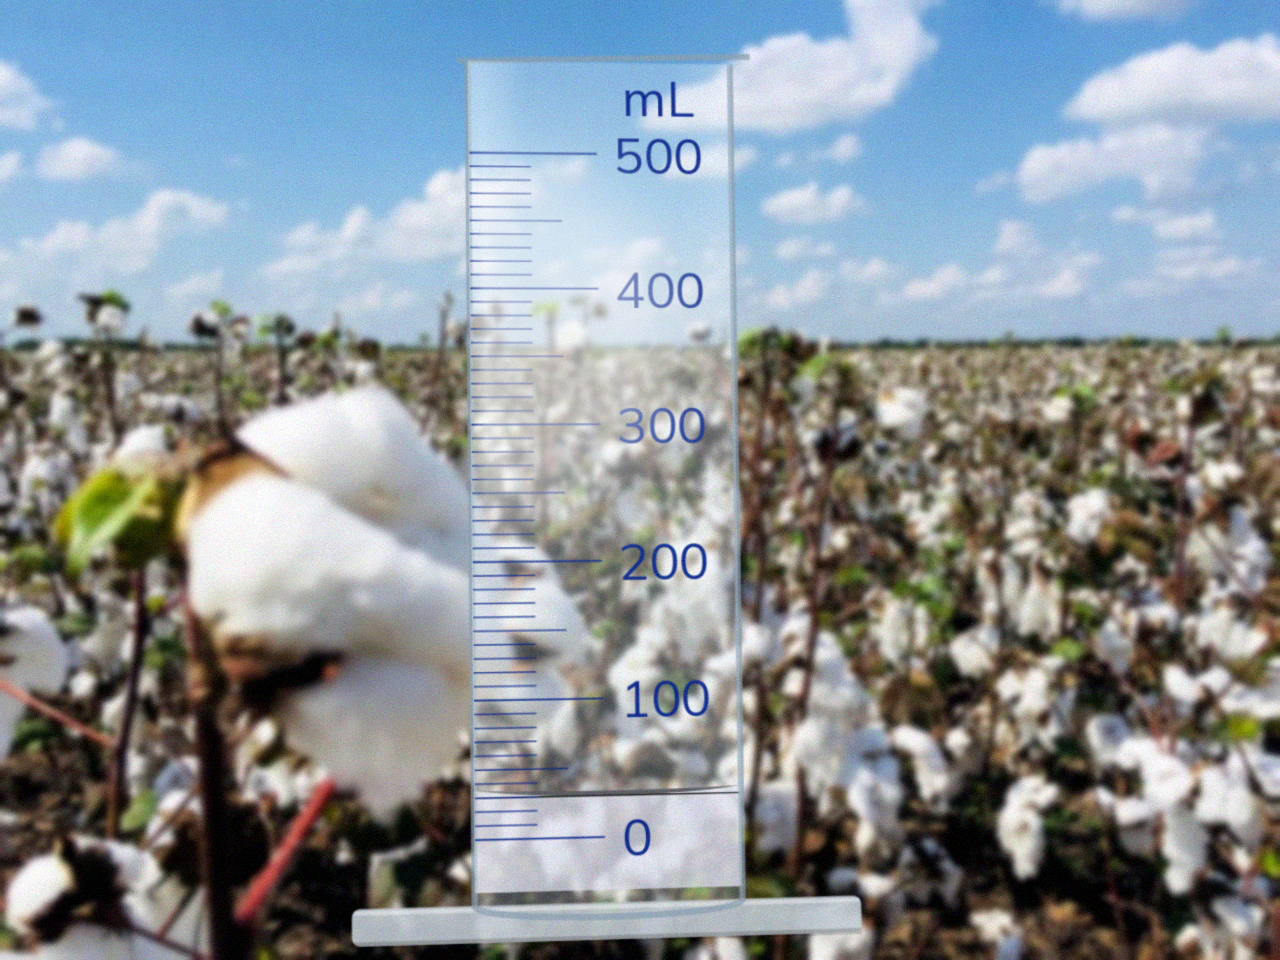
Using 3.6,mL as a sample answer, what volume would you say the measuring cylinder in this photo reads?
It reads 30,mL
